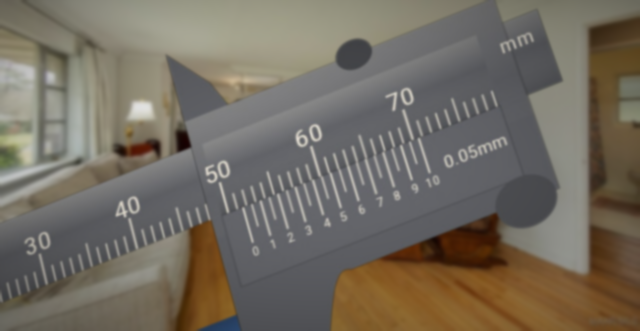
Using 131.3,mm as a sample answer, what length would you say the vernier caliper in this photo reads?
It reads 51.6,mm
